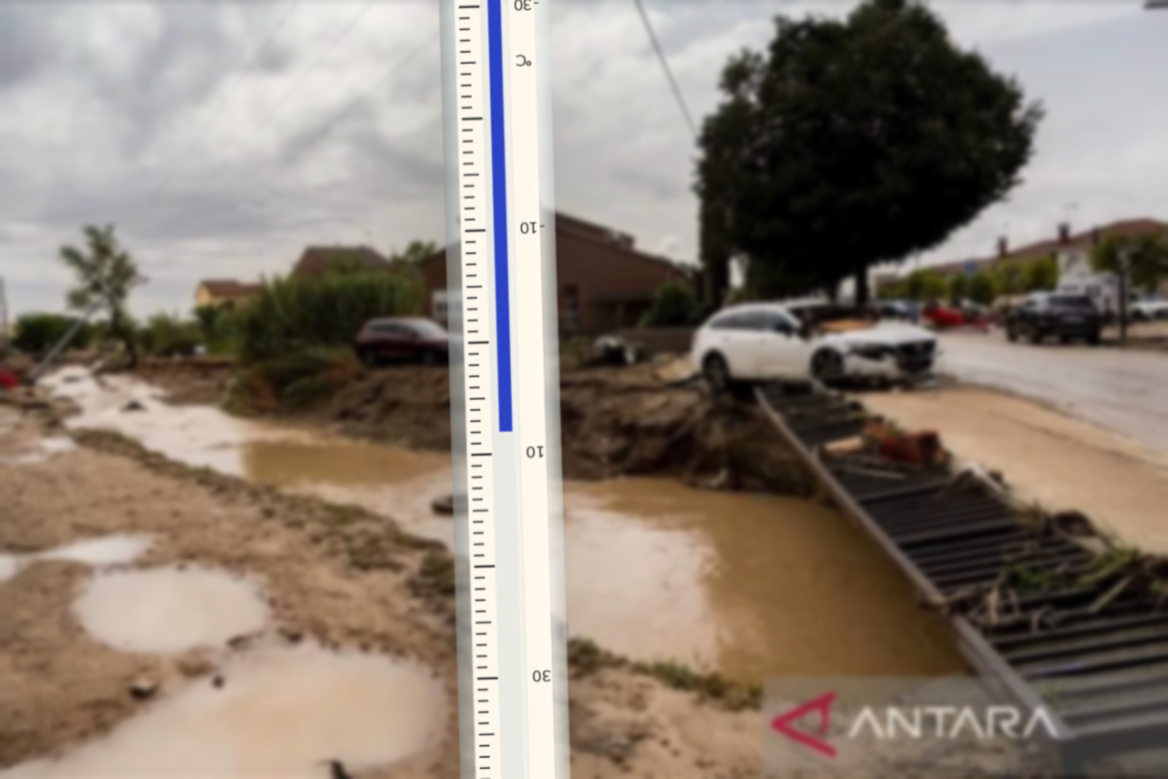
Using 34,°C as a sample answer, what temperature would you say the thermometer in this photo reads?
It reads 8,°C
